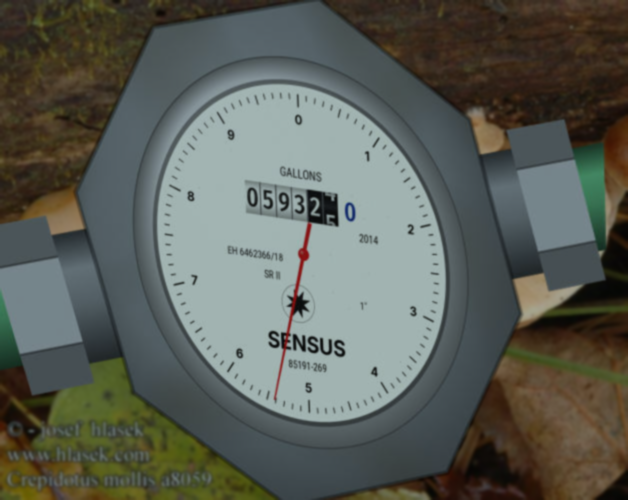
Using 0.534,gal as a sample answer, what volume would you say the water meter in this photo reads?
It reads 593245.4,gal
